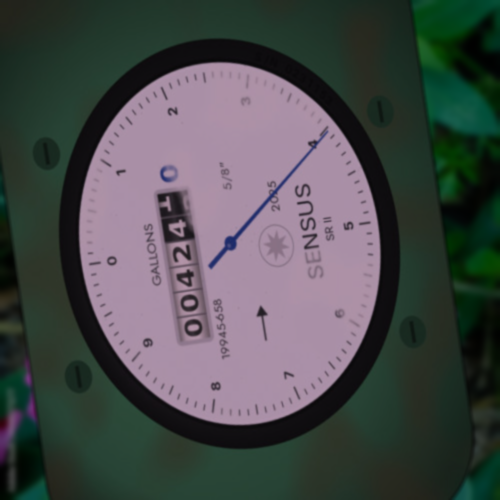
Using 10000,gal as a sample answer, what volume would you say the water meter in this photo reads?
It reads 42414.0,gal
